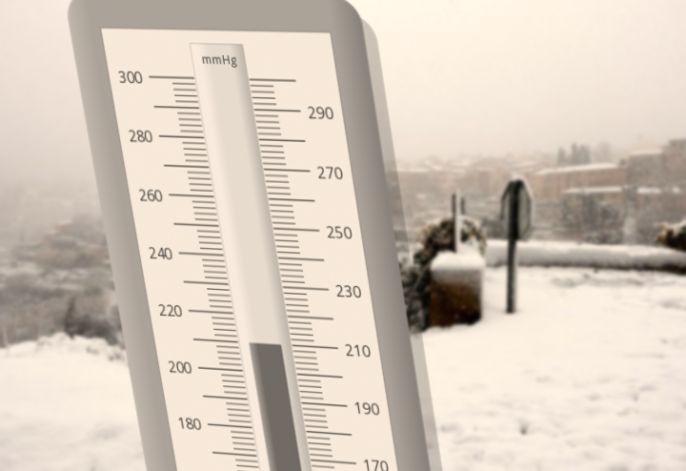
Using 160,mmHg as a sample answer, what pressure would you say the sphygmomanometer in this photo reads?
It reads 210,mmHg
